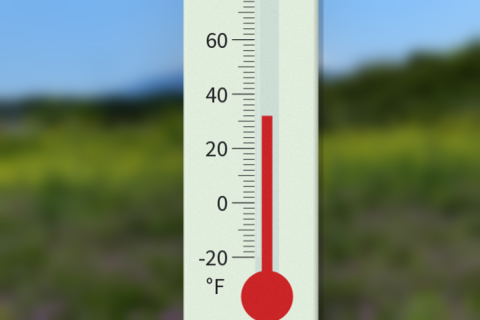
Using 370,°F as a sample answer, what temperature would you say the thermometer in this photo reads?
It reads 32,°F
